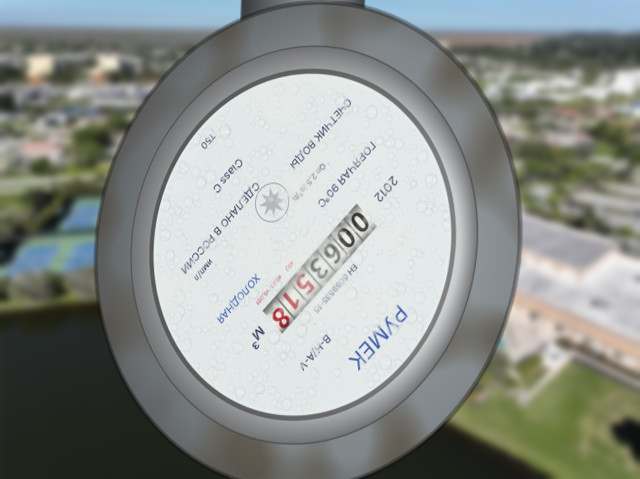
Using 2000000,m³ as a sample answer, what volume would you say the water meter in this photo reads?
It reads 63.518,m³
